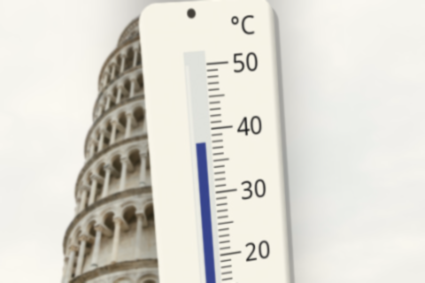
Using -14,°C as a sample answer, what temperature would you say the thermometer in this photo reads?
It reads 38,°C
